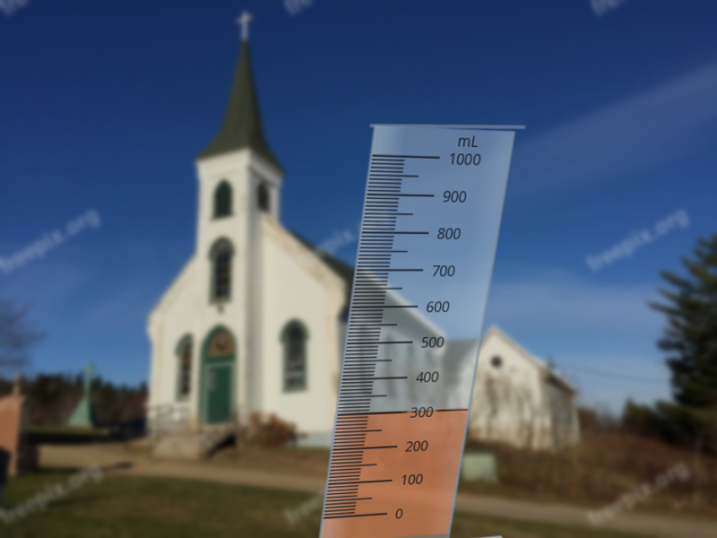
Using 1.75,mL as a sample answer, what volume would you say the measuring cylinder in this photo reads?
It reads 300,mL
